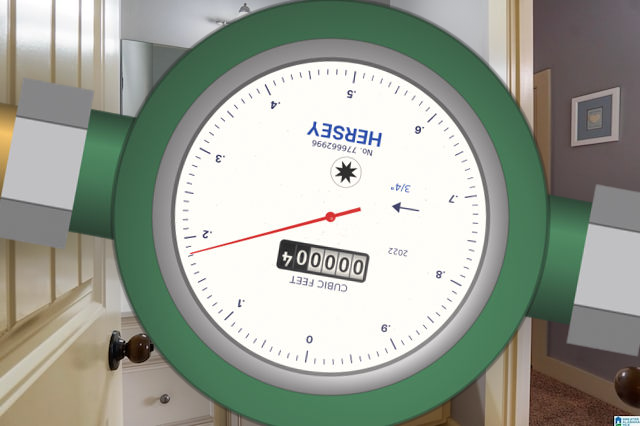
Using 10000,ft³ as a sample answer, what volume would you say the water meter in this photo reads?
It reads 4.18,ft³
